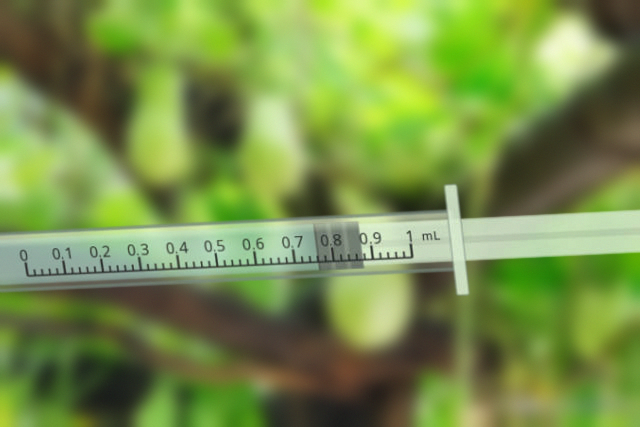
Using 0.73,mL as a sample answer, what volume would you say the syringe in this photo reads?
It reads 0.76,mL
